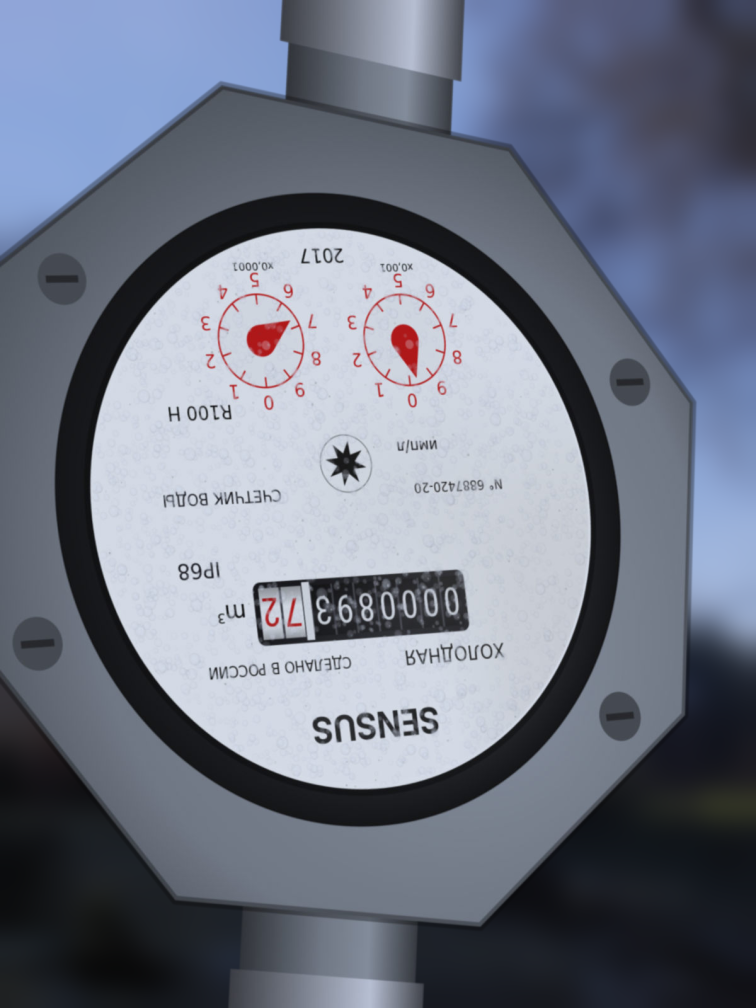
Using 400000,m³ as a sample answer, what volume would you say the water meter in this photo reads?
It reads 893.7196,m³
